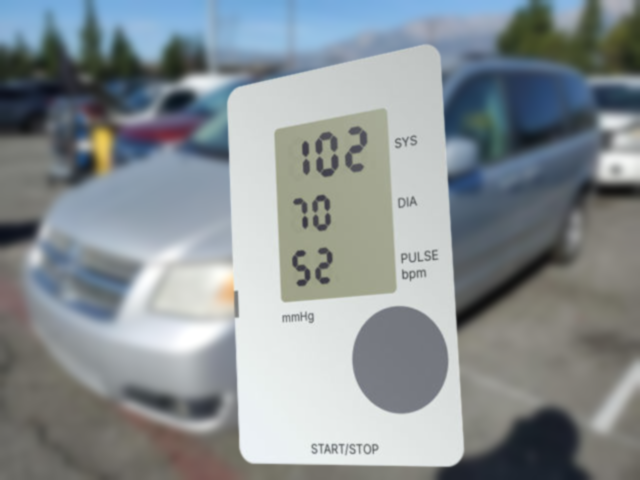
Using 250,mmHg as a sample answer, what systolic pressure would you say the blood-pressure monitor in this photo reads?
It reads 102,mmHg
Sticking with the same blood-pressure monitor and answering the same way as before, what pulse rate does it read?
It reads 52,bpm
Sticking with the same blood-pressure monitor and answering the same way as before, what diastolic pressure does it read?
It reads 70,mmHg
